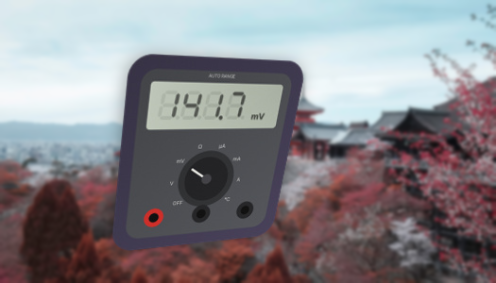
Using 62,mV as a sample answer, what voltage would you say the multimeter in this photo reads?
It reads 141.7,mV
